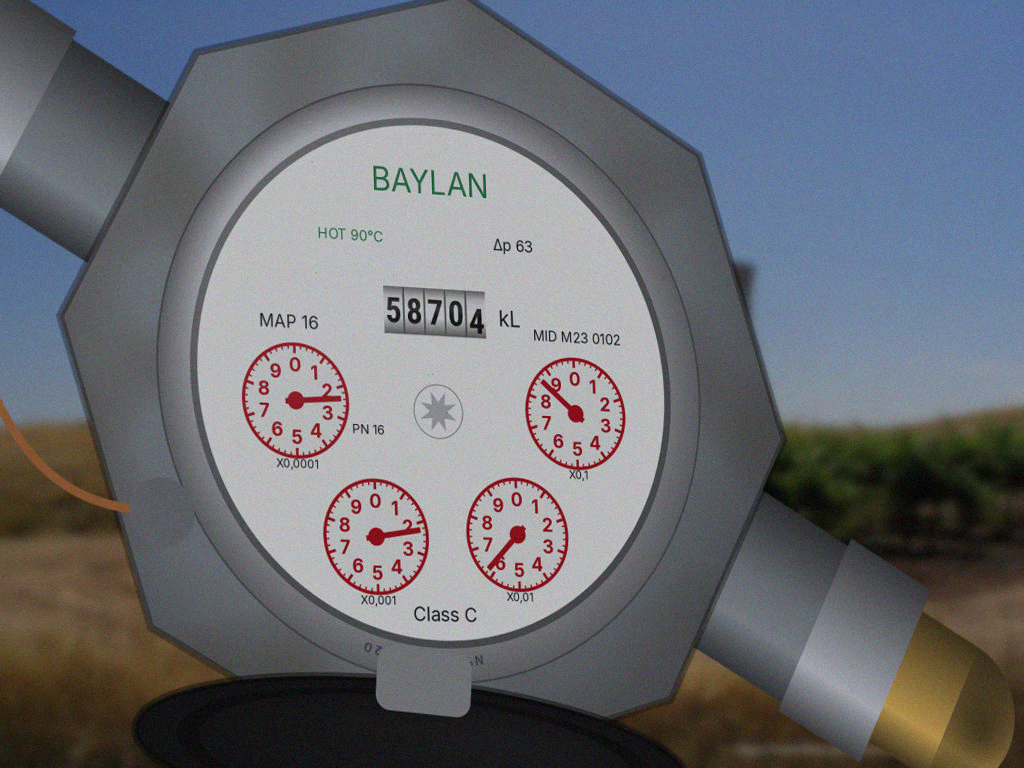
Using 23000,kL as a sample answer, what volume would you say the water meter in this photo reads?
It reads 58703.8622,kL
